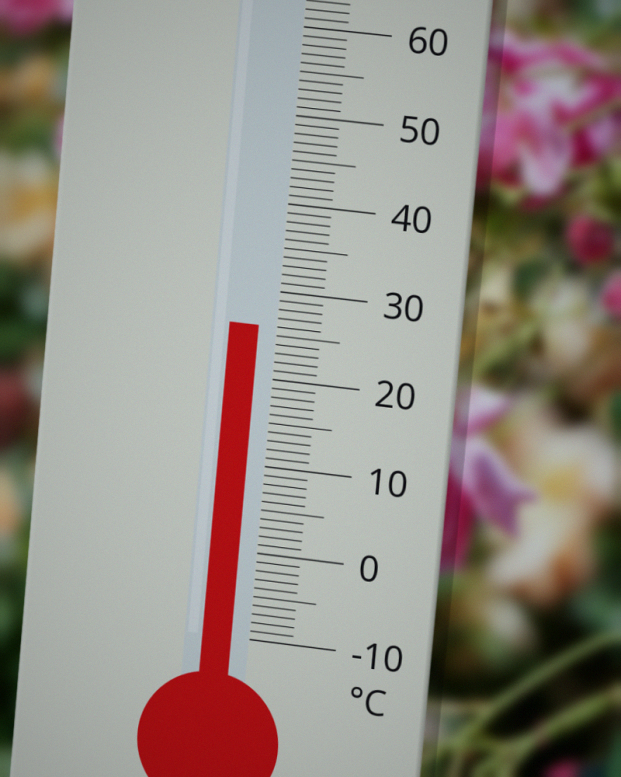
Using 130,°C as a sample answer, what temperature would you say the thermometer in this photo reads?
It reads 26,°C
